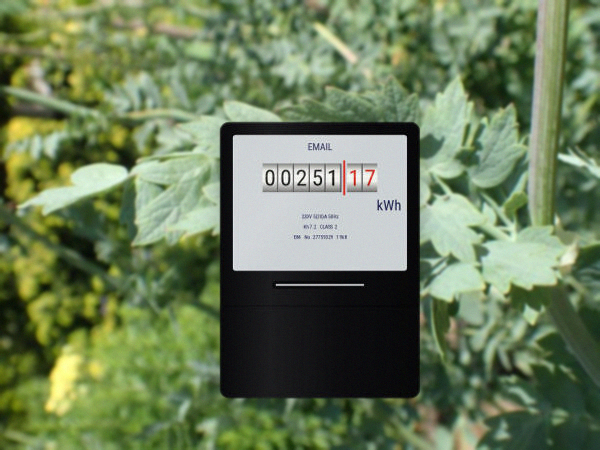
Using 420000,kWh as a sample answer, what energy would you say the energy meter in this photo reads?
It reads 251.17,kWh
